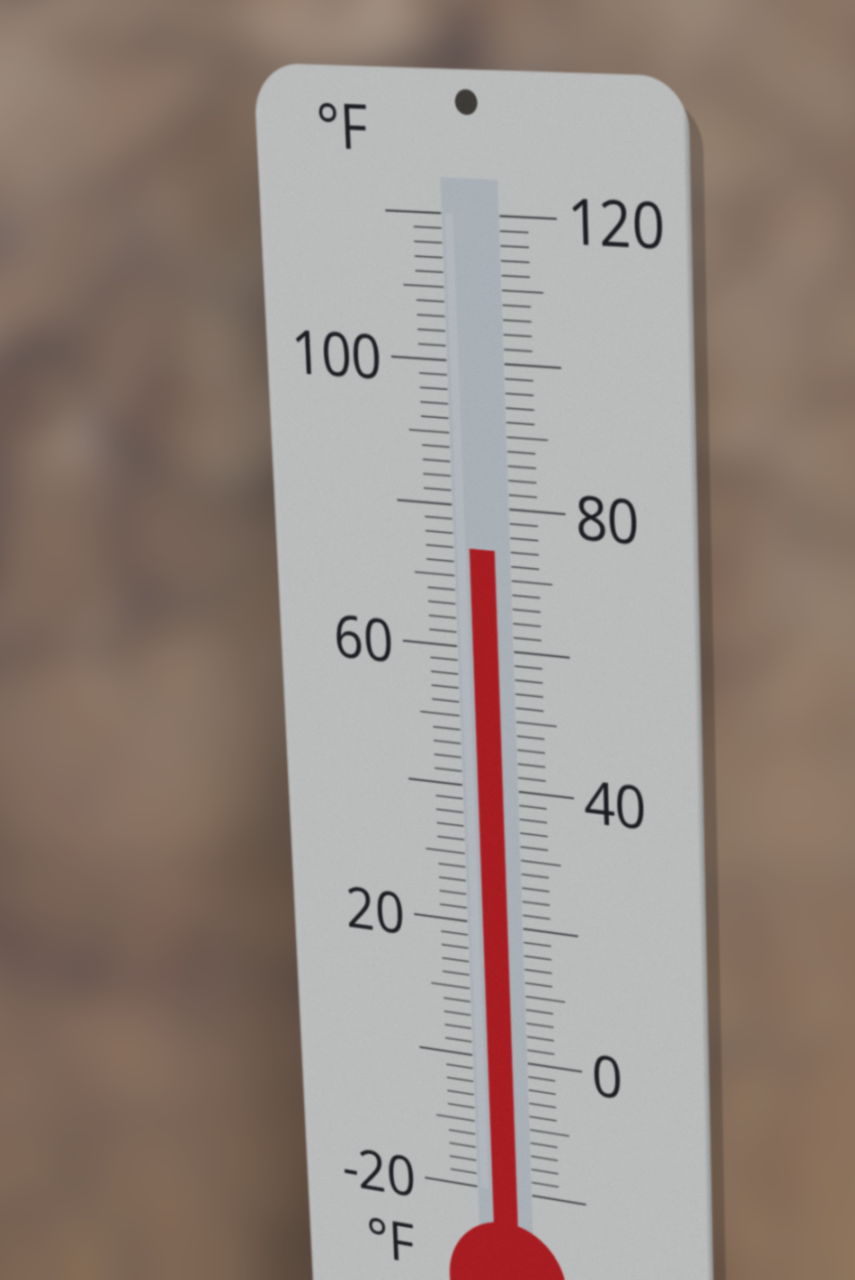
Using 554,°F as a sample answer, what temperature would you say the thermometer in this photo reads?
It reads 74,°F
